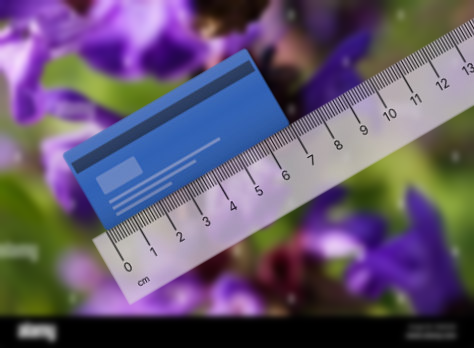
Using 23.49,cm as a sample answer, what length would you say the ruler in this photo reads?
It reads 7,cm
